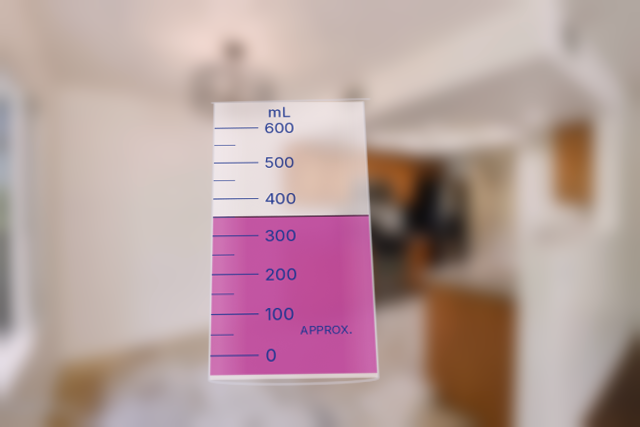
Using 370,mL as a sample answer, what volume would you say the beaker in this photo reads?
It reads 350,mL
